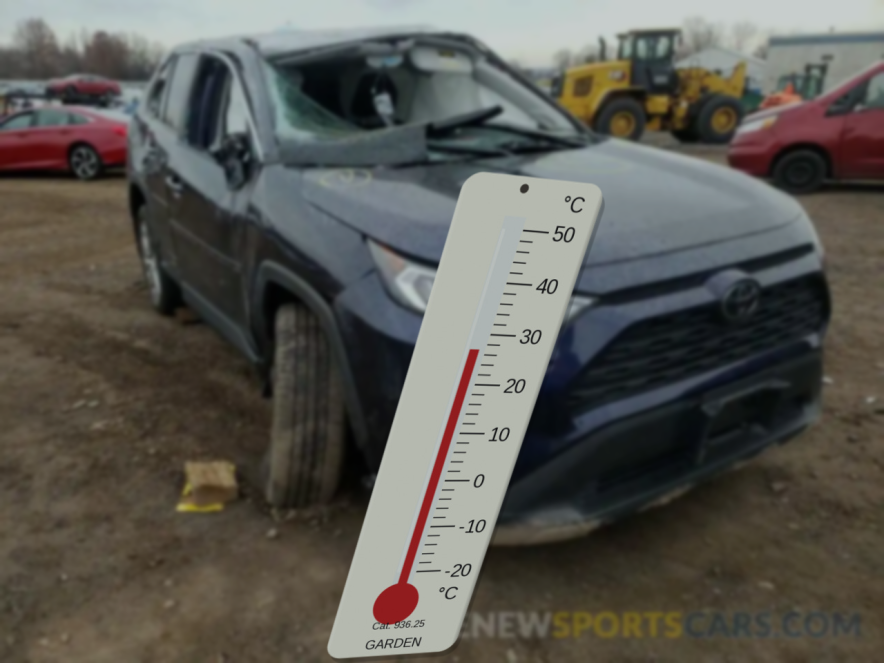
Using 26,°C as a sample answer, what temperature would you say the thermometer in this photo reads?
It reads 27,°C
